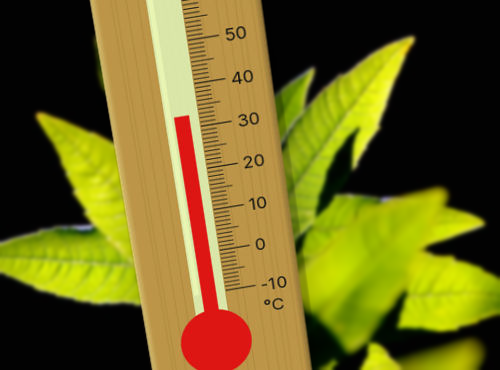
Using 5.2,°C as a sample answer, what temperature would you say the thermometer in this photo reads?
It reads 33,°C
